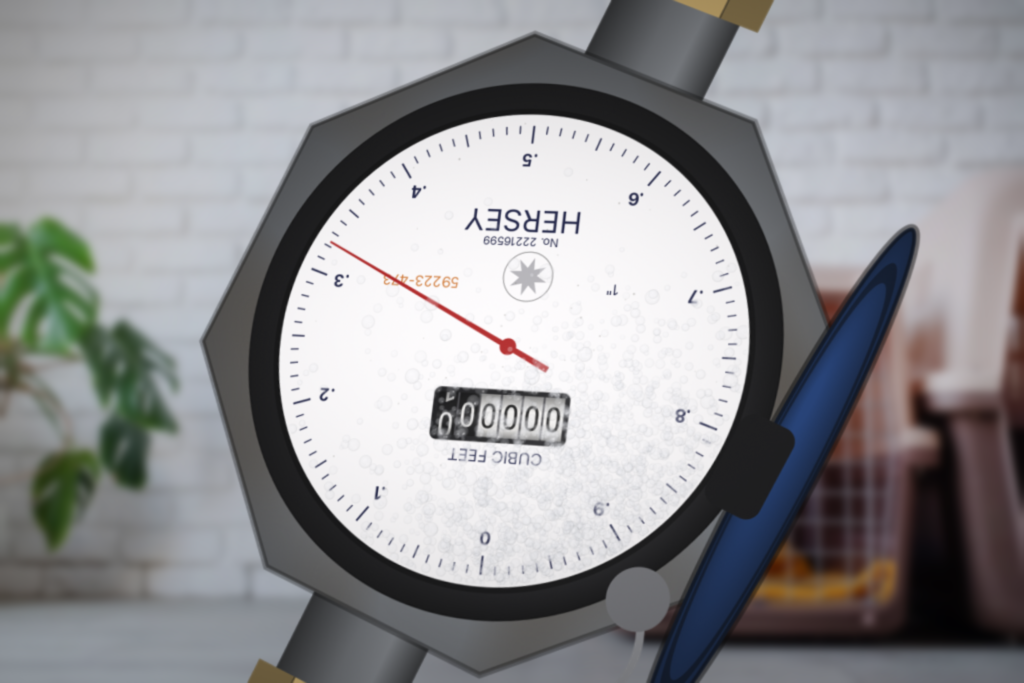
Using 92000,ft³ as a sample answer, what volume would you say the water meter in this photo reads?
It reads 0.32,ft³
